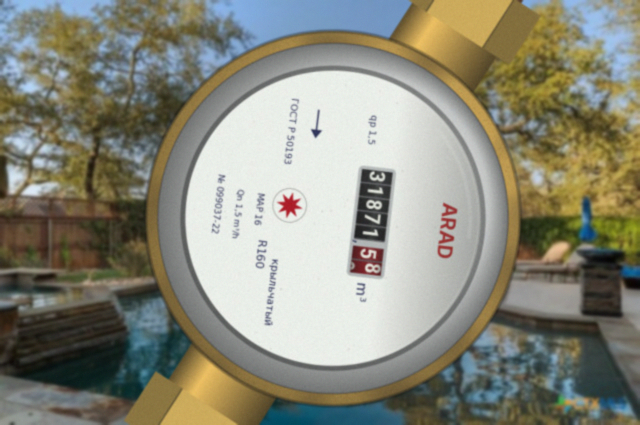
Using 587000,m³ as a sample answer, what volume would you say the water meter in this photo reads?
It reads 31871.58,m³
